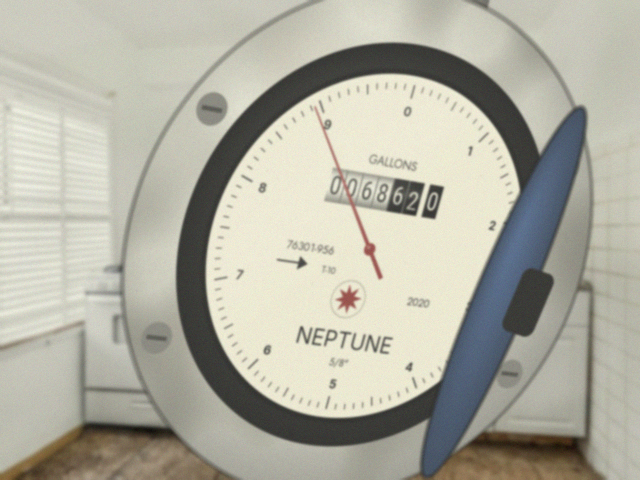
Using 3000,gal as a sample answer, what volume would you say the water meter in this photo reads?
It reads 68618.9,gal
